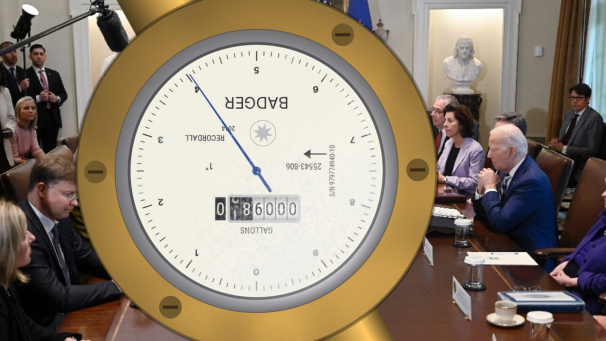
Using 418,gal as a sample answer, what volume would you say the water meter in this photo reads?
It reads 9814.0,gal
